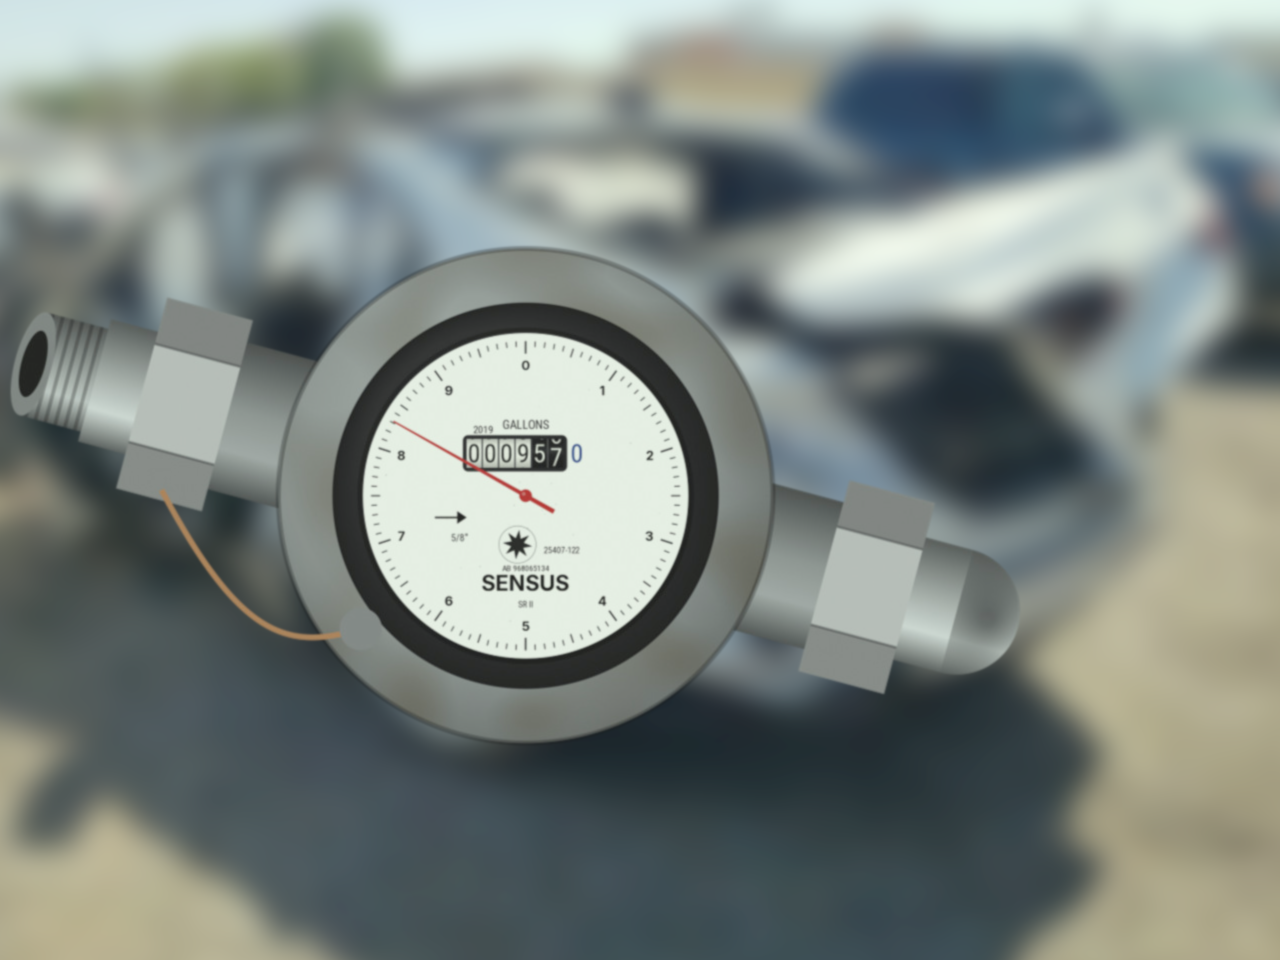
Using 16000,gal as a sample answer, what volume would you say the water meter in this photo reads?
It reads 9568.3,gal
